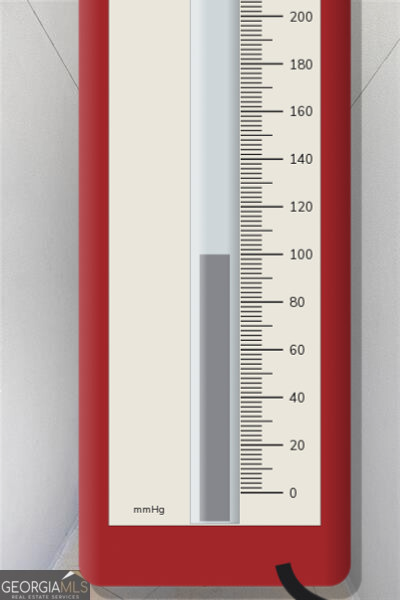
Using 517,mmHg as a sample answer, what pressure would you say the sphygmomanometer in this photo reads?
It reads 100,mmHg
